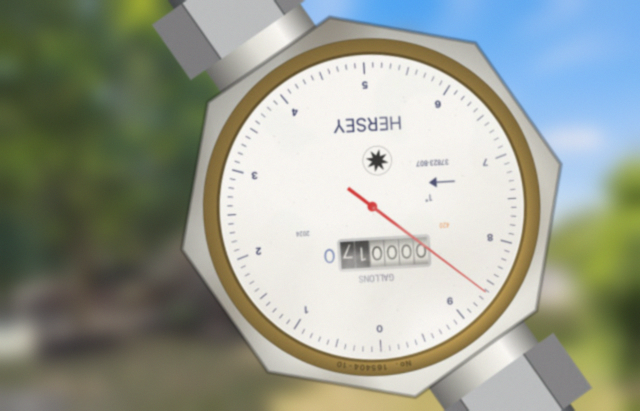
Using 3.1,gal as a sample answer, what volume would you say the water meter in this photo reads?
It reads 168.6,gal
